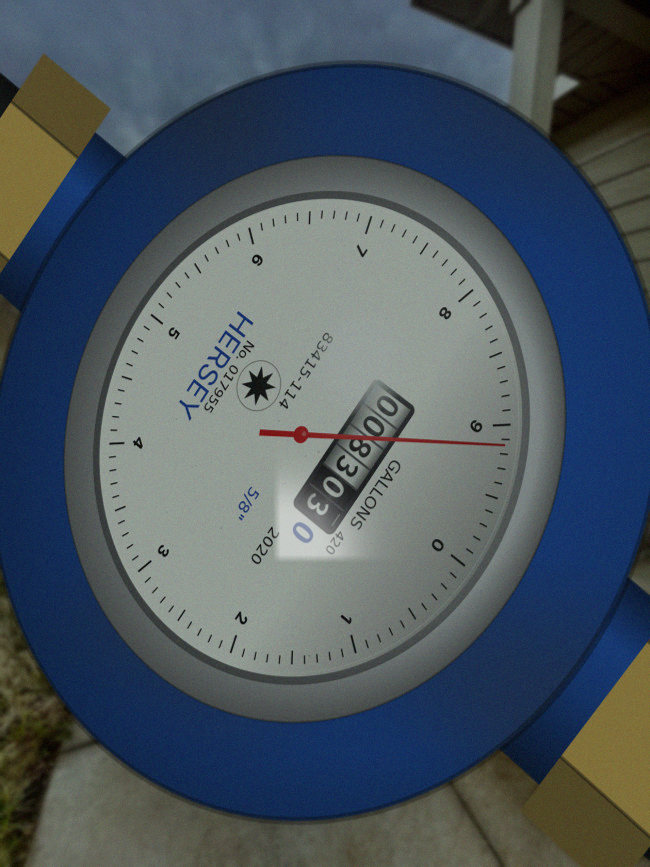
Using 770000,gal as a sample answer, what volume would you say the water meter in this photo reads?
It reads 83029.1,gal
